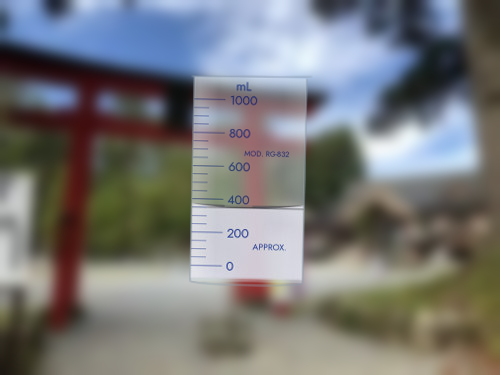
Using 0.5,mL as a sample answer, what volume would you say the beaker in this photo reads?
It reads 350,mL
